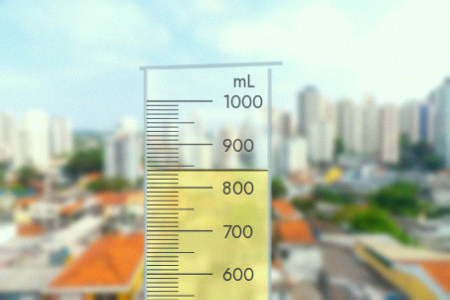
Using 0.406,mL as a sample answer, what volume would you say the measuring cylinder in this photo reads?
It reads 840,mL
